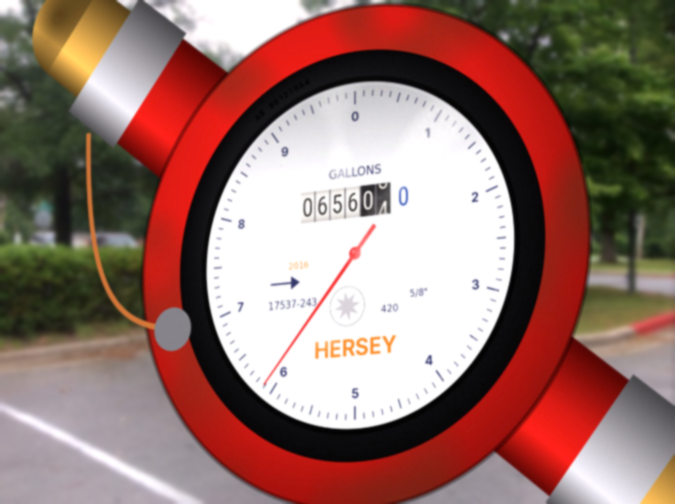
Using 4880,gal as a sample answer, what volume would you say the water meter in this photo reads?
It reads 656036.1,gal
